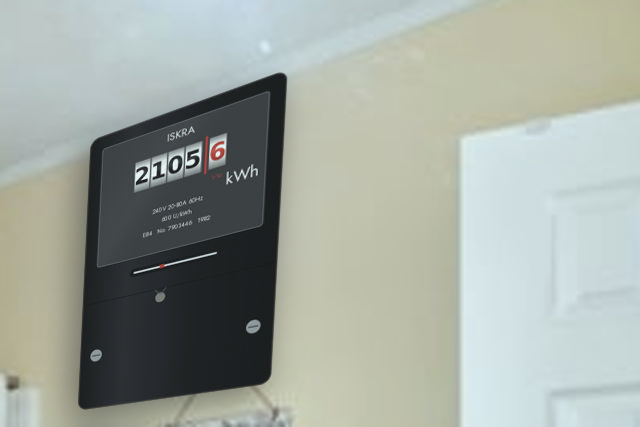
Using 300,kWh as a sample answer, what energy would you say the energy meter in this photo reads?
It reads 2105.6,kWh
